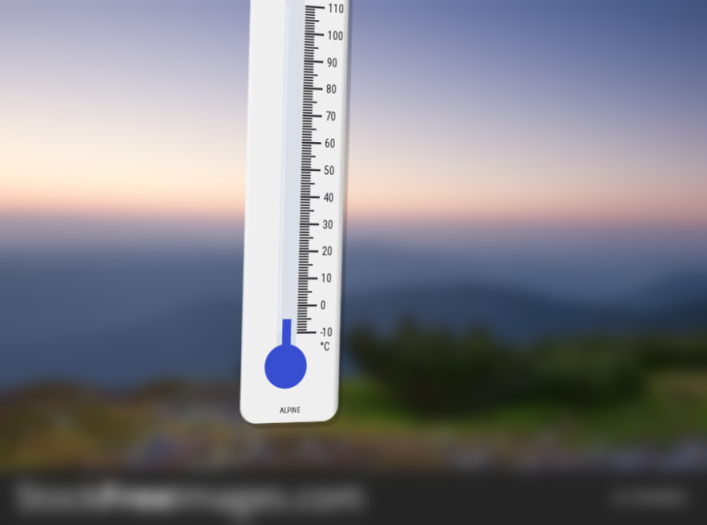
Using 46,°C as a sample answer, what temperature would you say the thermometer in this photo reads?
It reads -5,°C
